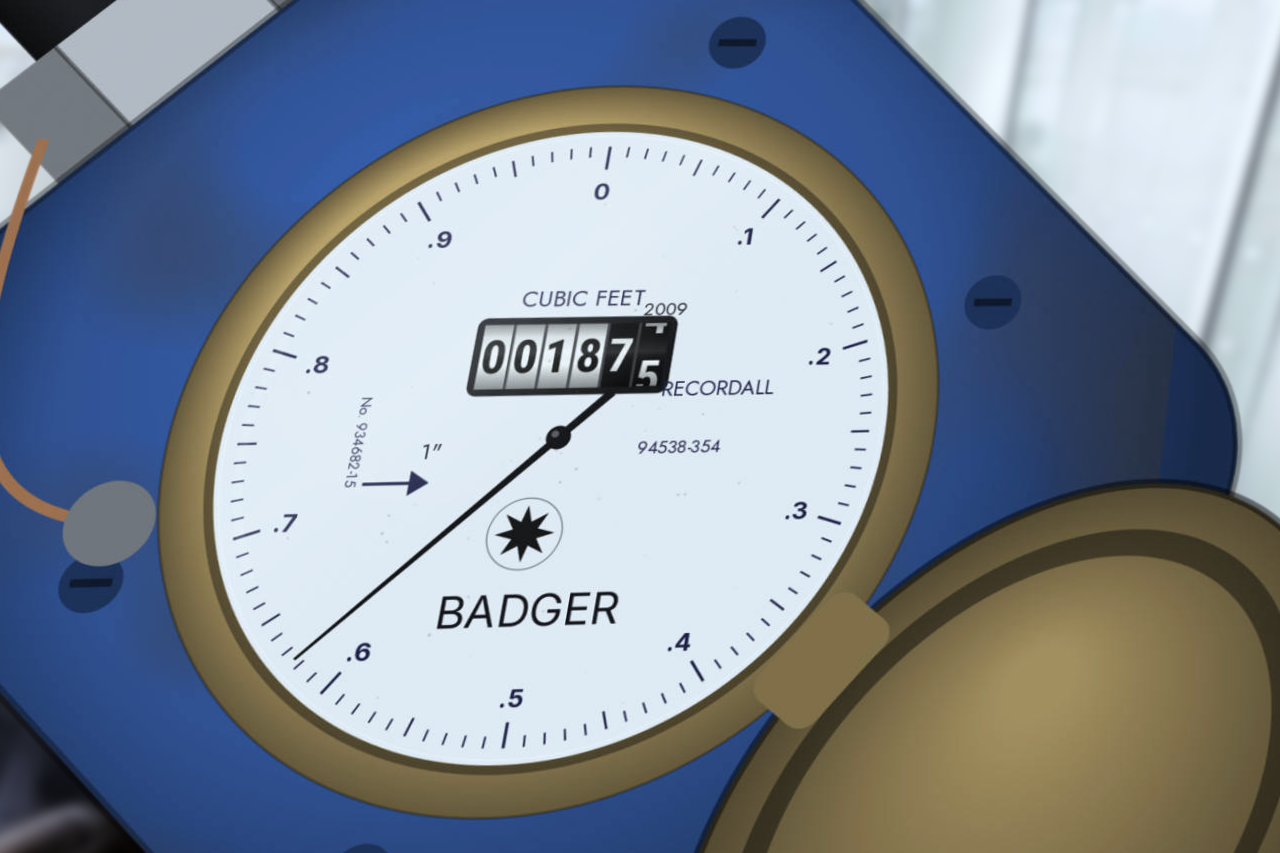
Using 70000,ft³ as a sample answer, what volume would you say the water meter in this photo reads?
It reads 1874.62,ft³
